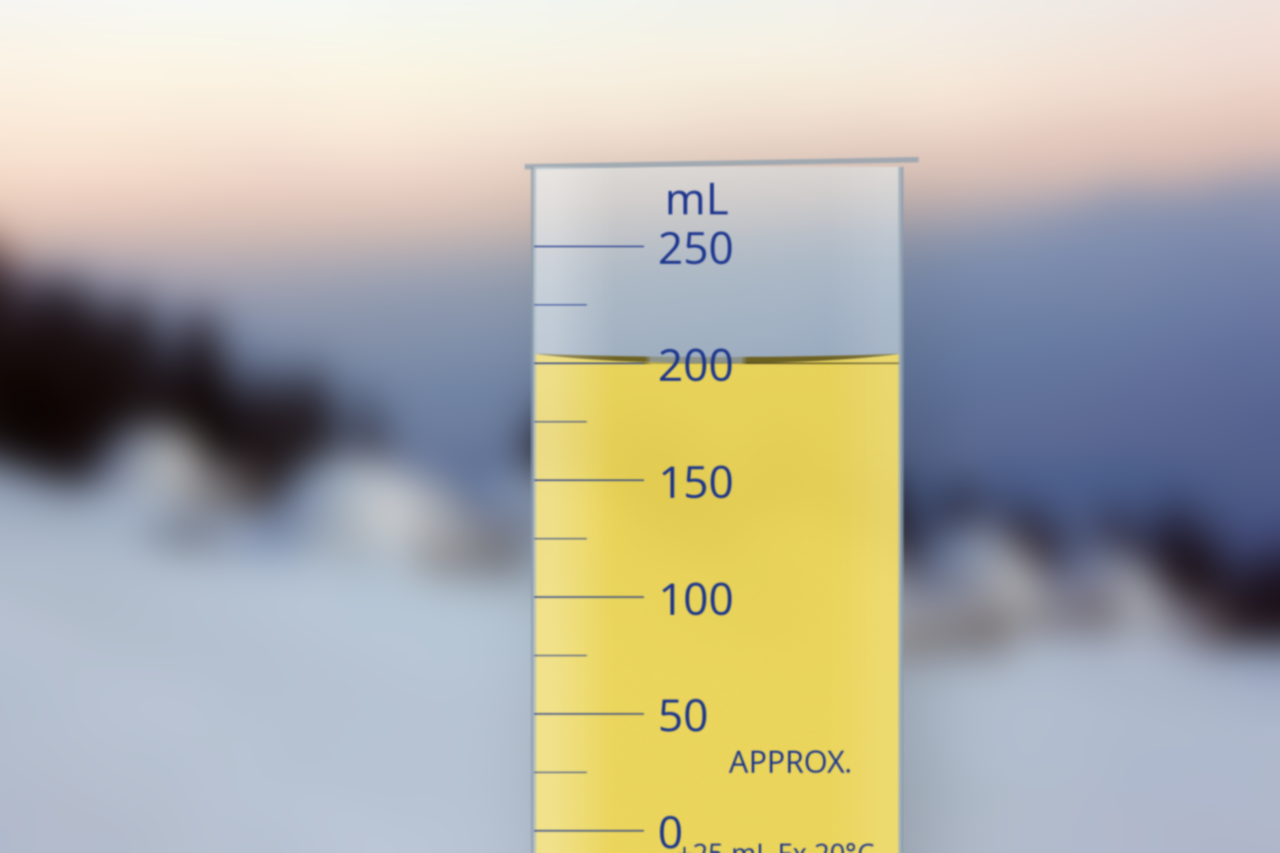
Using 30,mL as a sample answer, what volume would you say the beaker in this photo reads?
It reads 200,mL
